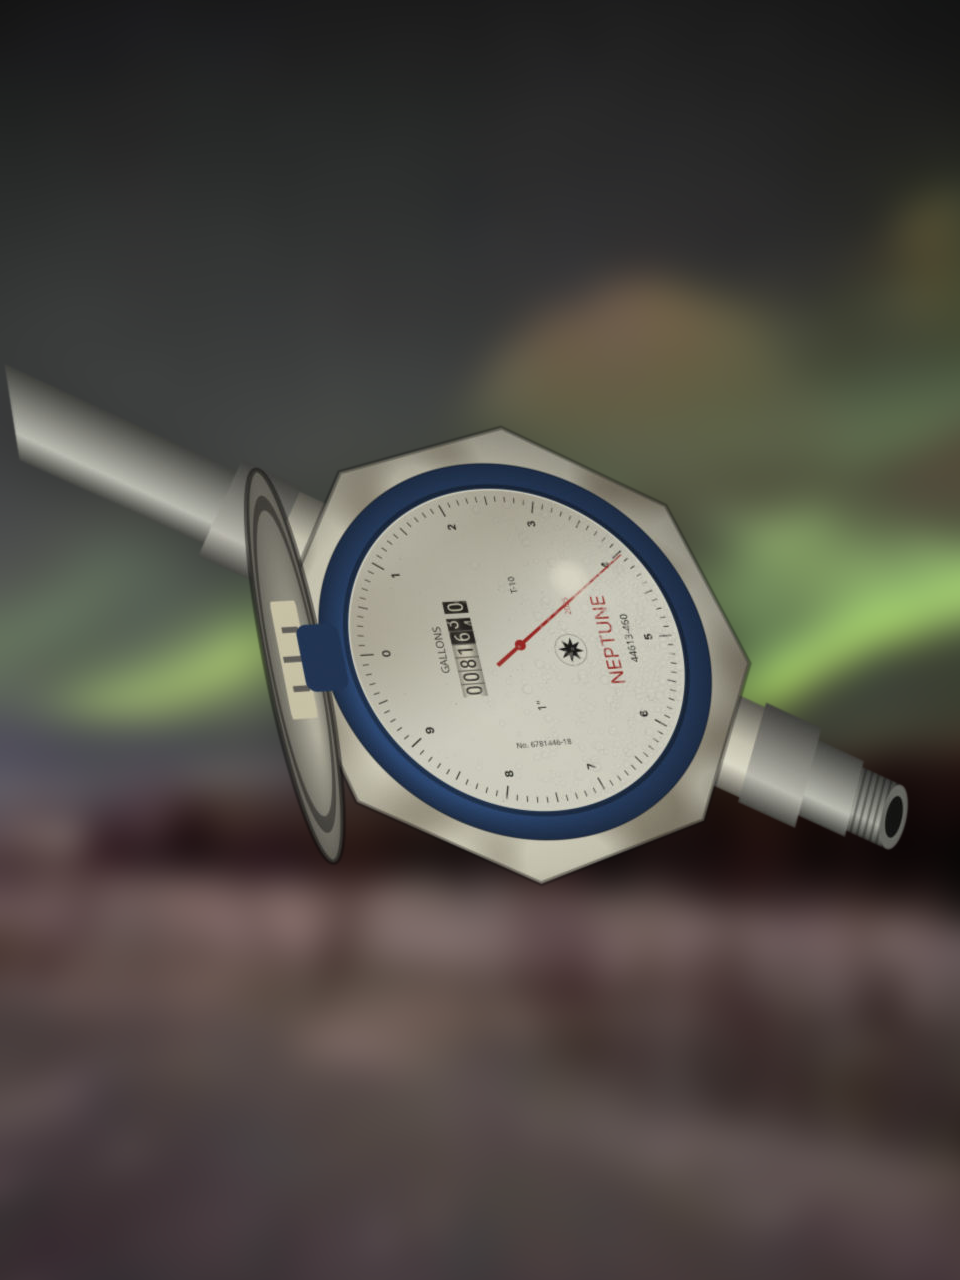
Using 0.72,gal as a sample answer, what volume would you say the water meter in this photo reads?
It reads 81634.0,gal
